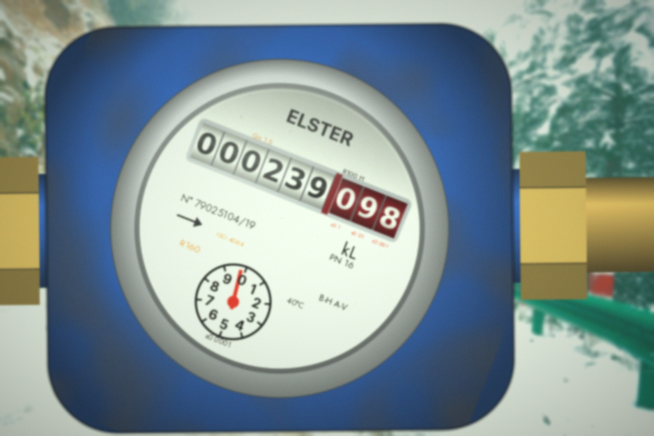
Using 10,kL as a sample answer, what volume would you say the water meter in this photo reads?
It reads 239.0979,kL
